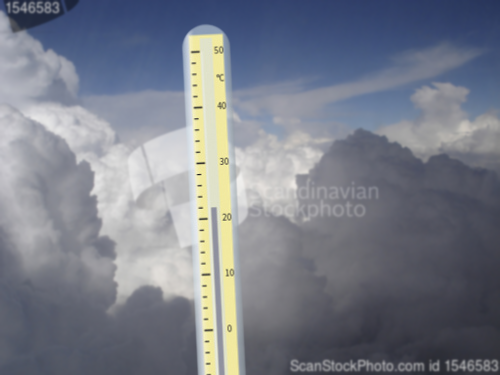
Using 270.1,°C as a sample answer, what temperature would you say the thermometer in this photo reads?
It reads 22,°C
